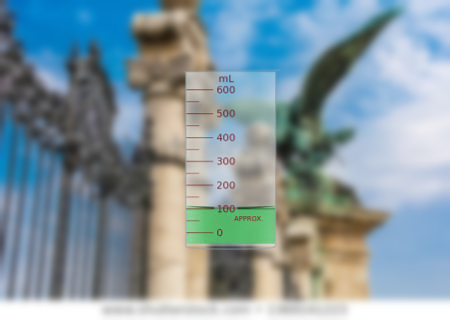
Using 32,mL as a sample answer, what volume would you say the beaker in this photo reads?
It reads 100,mL
